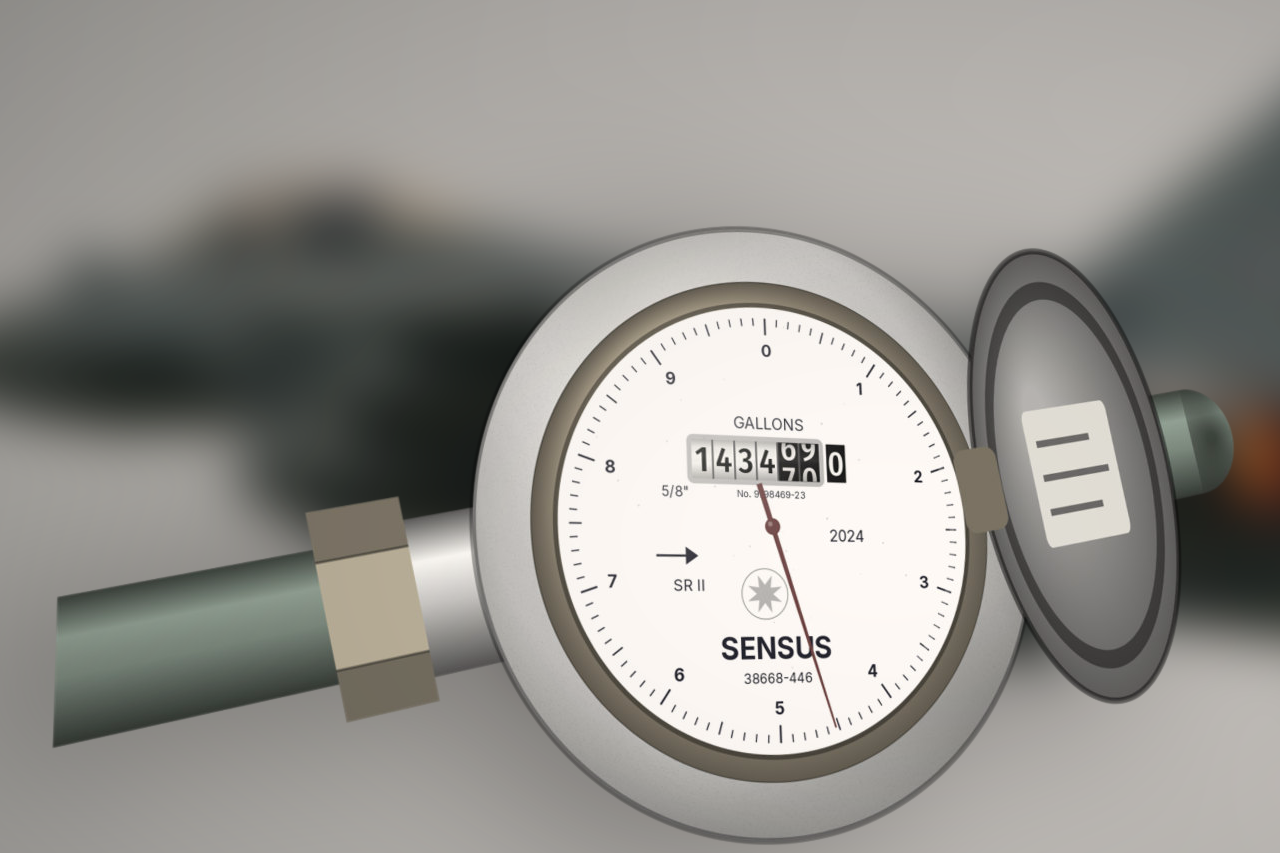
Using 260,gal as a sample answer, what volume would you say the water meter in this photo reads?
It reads 1434694.5,gal
